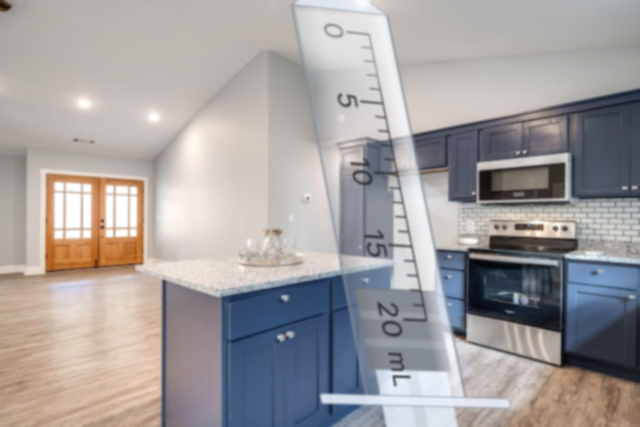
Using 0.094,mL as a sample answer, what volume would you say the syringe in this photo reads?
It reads 18,mL
